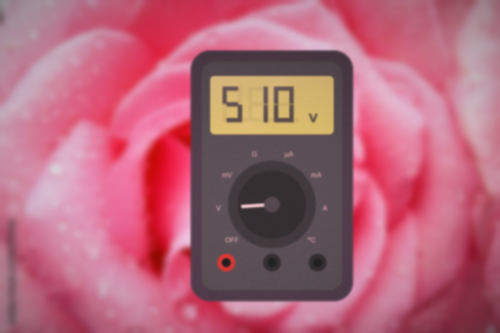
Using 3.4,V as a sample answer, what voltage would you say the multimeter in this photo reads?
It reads 510,V
